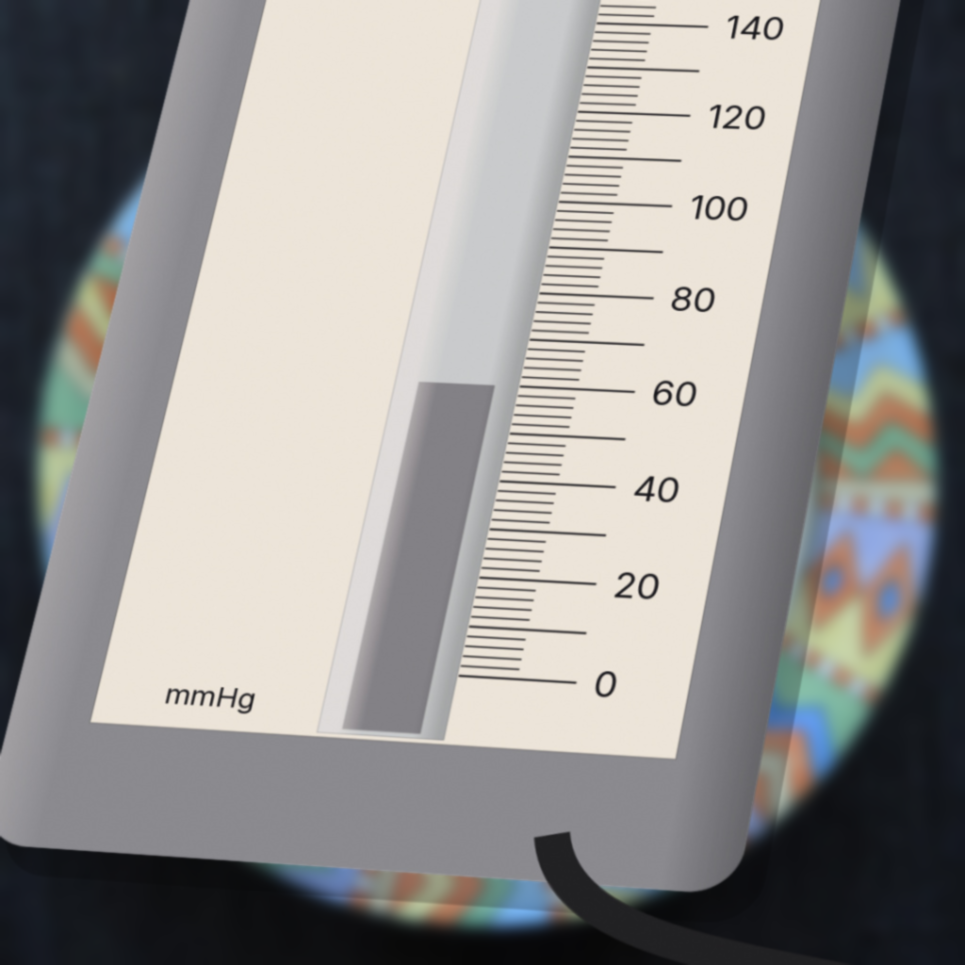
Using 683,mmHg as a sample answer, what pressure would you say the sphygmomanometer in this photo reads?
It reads 60,mmHg
